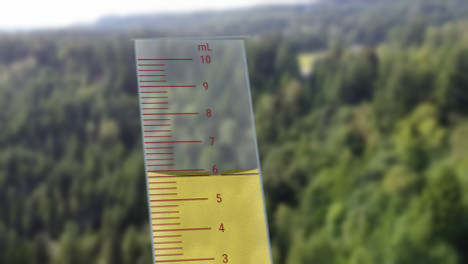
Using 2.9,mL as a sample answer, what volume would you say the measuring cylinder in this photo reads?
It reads 5.8,mL
